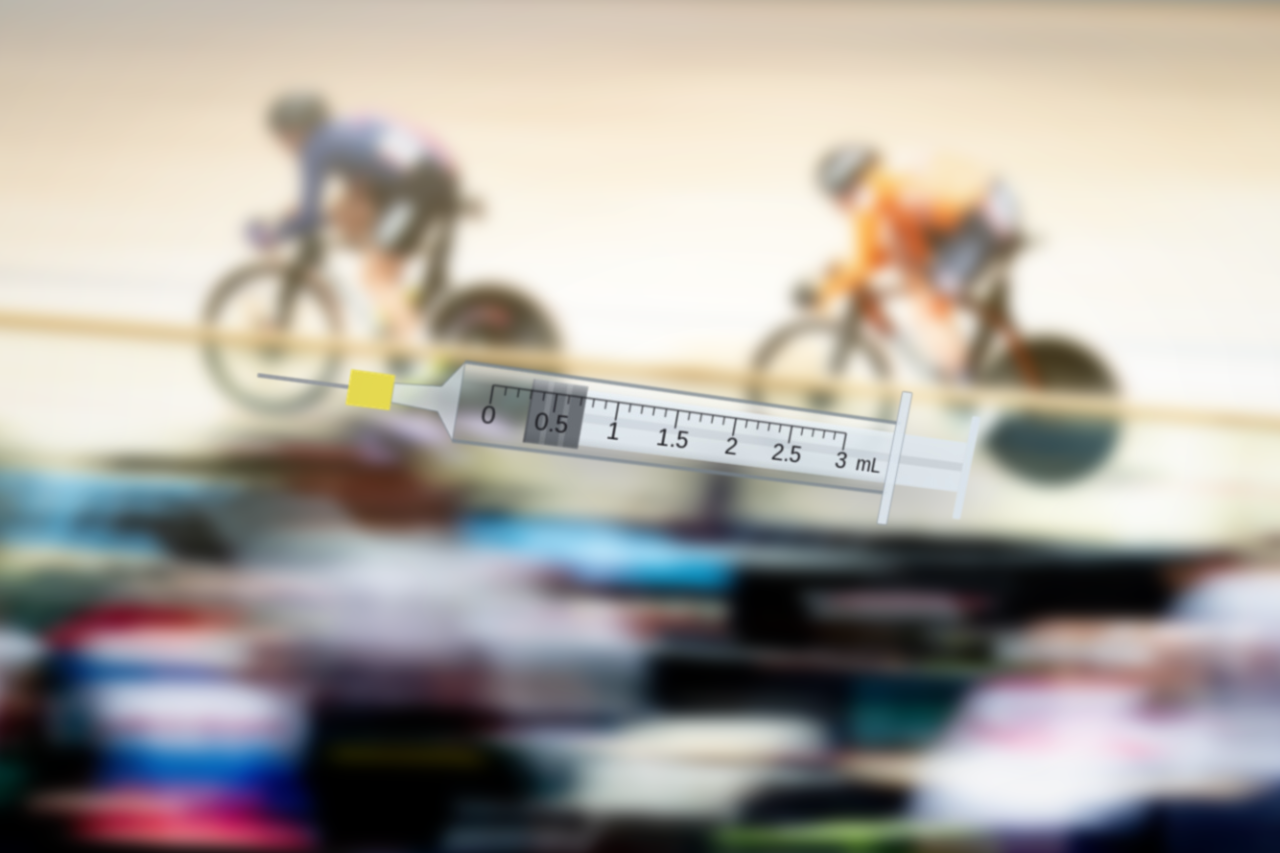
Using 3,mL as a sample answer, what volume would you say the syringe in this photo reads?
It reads 0.3,mL
